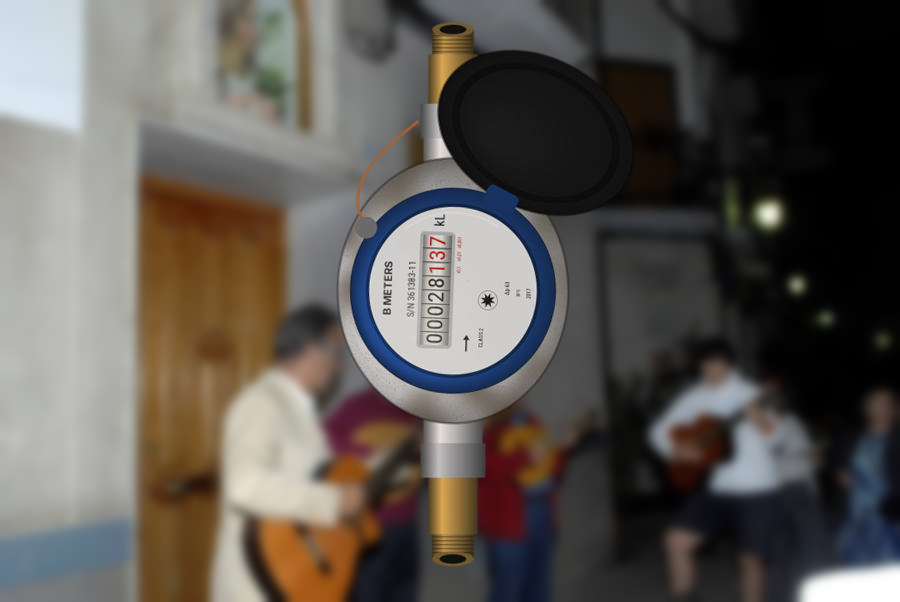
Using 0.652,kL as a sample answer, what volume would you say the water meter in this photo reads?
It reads 28.137,kL
